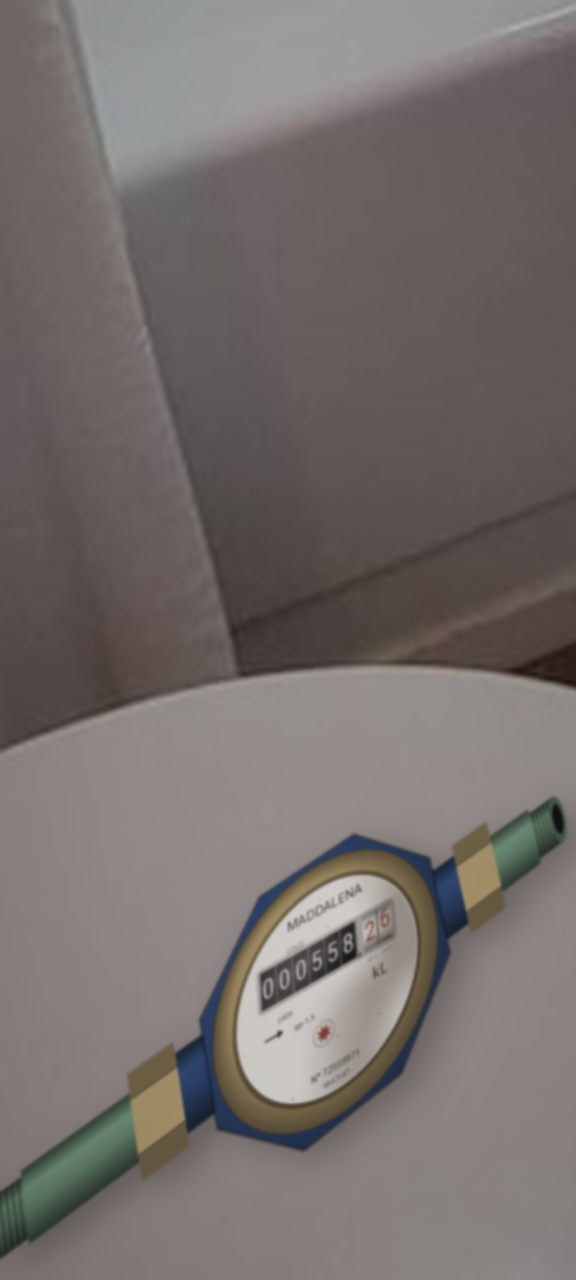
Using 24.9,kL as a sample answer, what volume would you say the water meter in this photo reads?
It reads 558.26,kL
